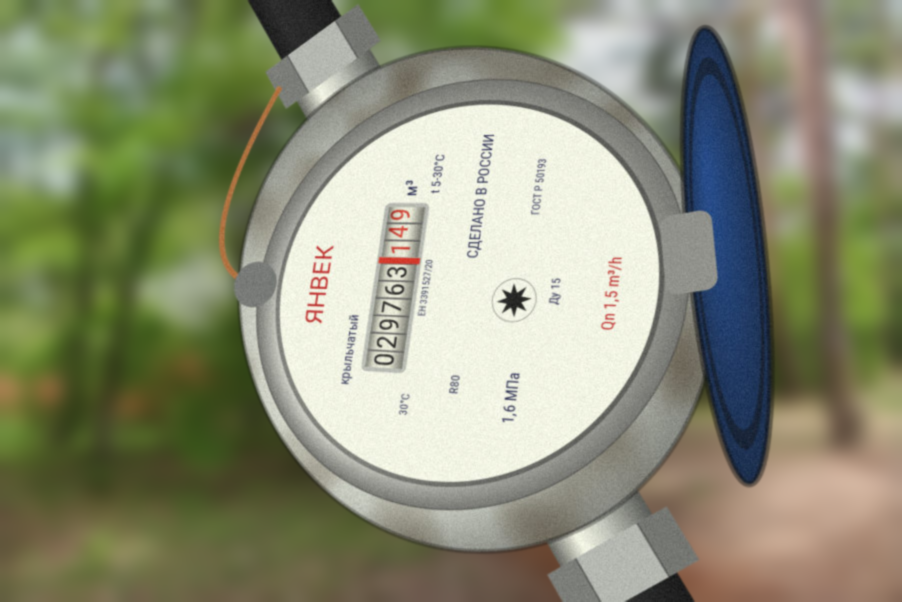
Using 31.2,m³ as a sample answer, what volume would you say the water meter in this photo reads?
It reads 29763.149,m³
